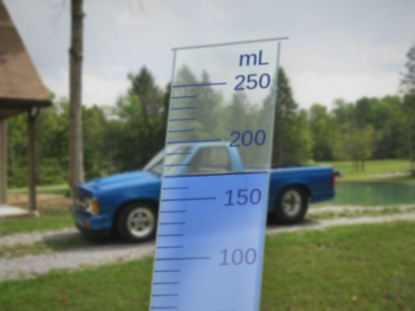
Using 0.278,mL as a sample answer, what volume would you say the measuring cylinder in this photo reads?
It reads 170,mL
